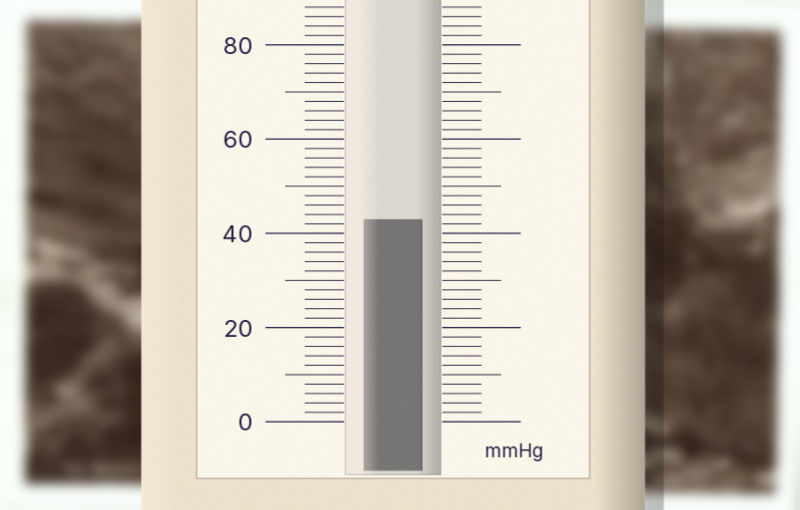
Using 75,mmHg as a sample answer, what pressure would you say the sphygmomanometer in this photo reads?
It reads 43,mmHg
